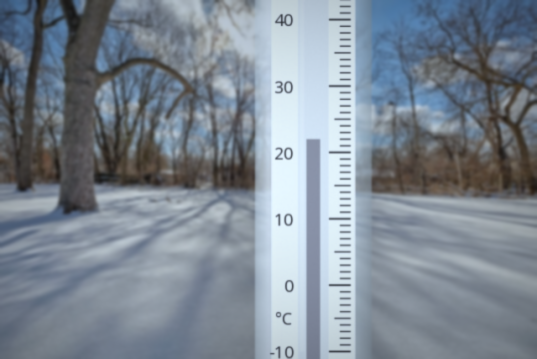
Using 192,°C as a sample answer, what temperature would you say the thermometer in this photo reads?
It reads 22,°C
